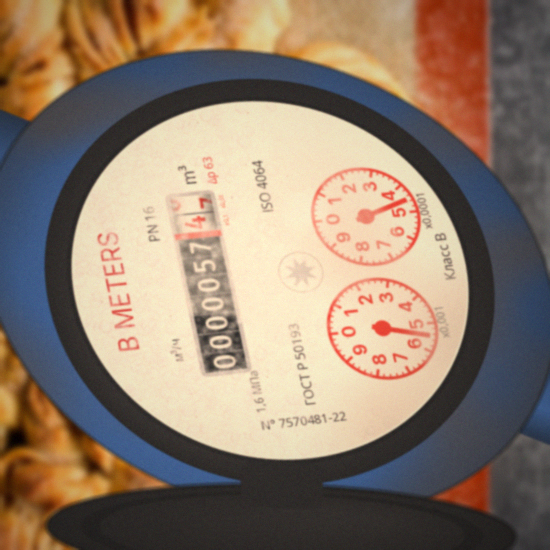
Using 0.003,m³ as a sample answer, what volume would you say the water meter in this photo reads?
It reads 57.4654,m³
